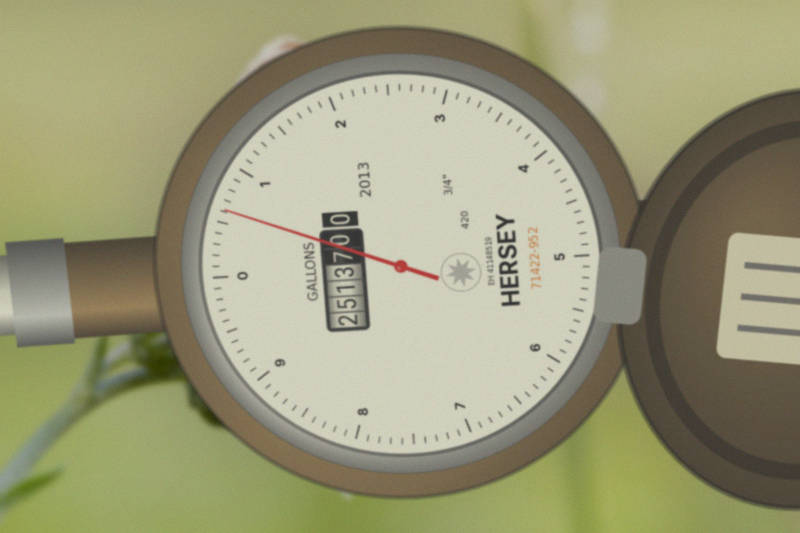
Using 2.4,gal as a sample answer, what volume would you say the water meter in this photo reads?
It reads 2513700.6,gal
